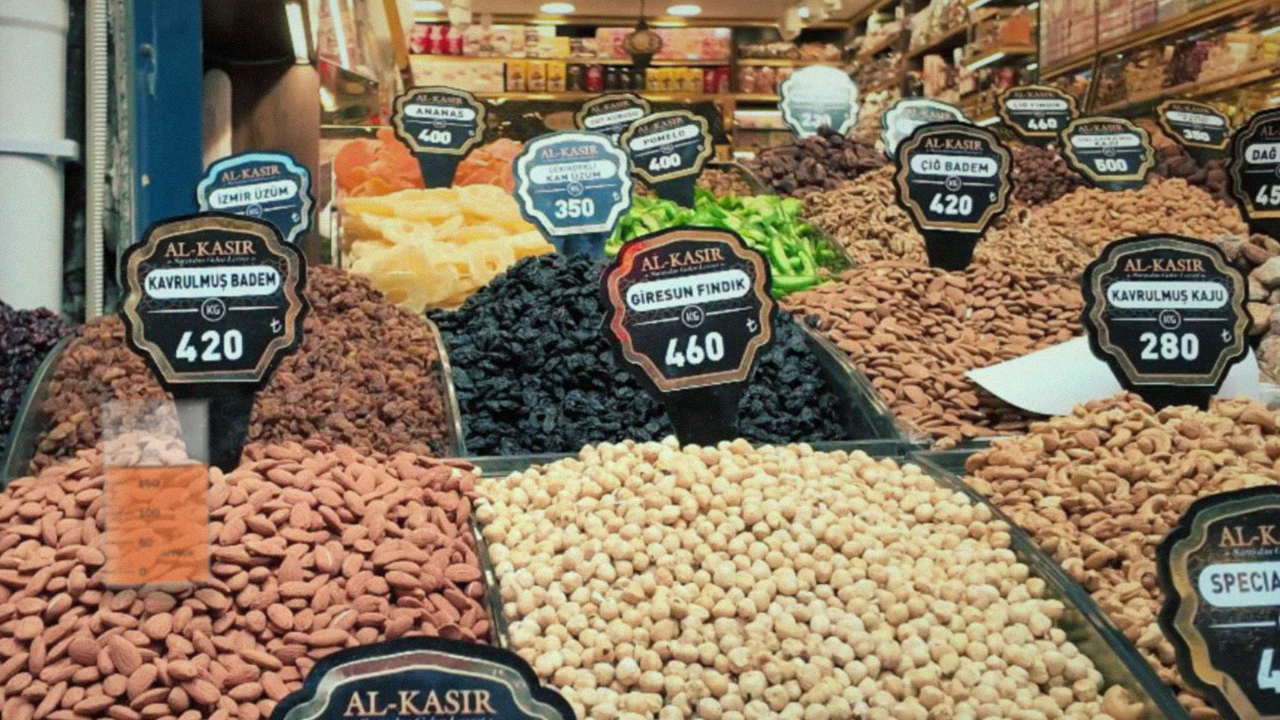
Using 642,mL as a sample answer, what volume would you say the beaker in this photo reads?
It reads 175,mL
